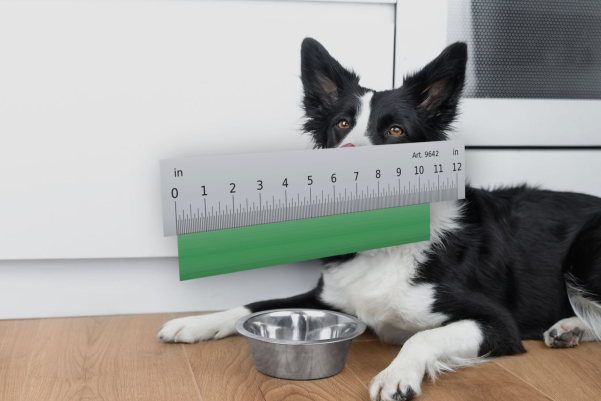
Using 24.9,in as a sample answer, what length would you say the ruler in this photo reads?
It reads 10.5,in
